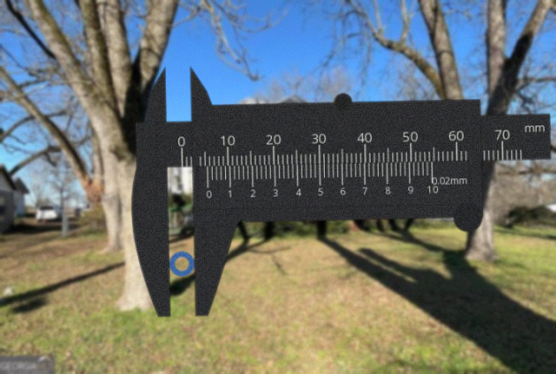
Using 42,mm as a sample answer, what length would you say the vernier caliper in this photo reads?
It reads 5.5,mm
